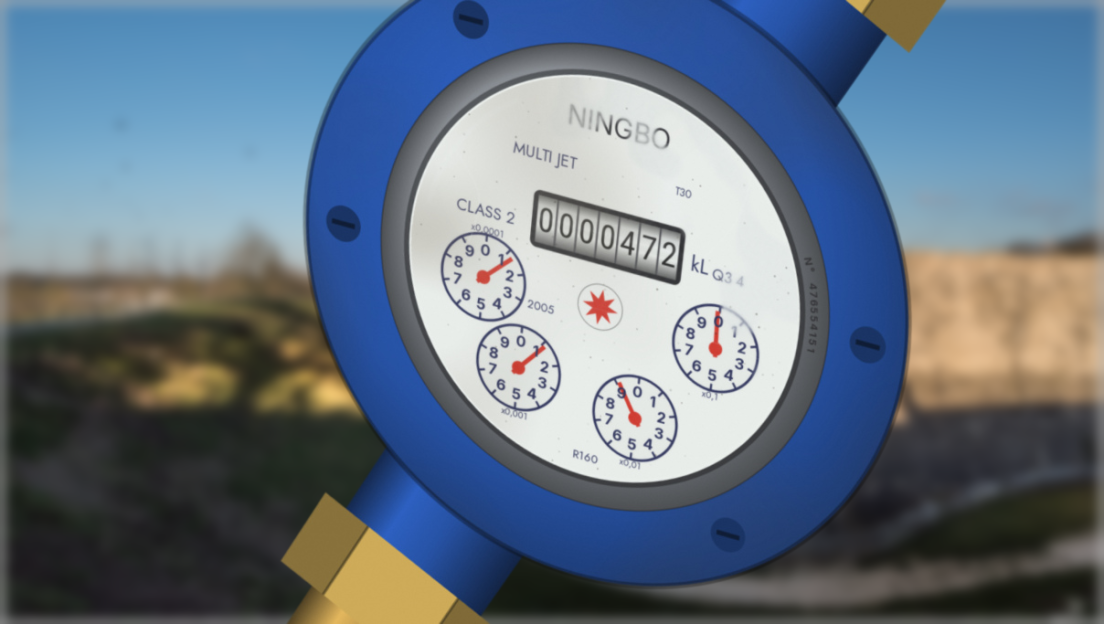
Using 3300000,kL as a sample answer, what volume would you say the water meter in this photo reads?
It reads 471.9911,kL
